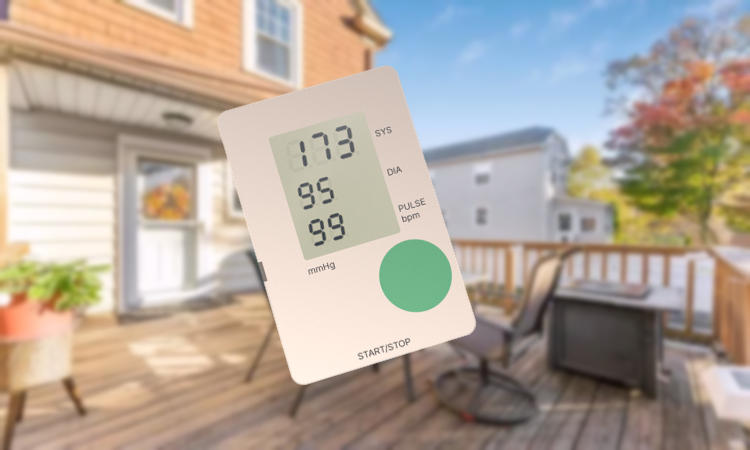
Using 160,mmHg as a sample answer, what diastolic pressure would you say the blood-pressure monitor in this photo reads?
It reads 95,mmHg
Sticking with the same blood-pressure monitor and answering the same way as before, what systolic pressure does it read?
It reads 173,mmHg
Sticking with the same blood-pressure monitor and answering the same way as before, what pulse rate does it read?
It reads 99,bpm
